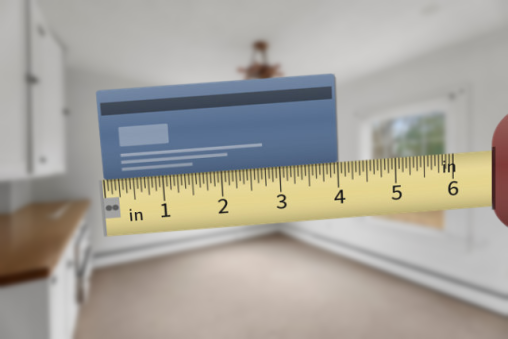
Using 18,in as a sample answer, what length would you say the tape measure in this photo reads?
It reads 4,in
